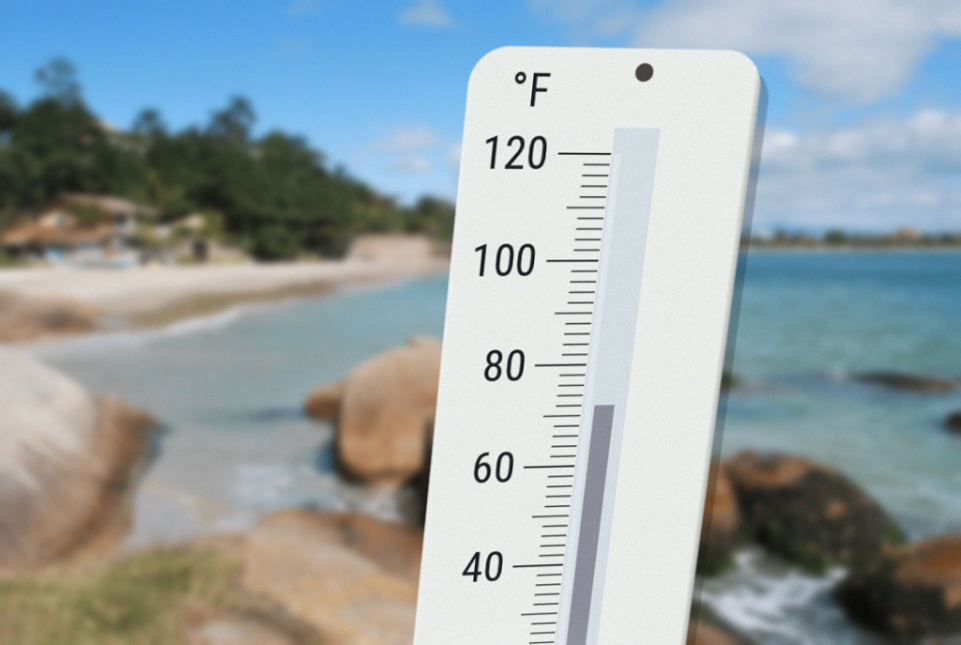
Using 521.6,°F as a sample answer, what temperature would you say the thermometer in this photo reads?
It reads 72,°F
